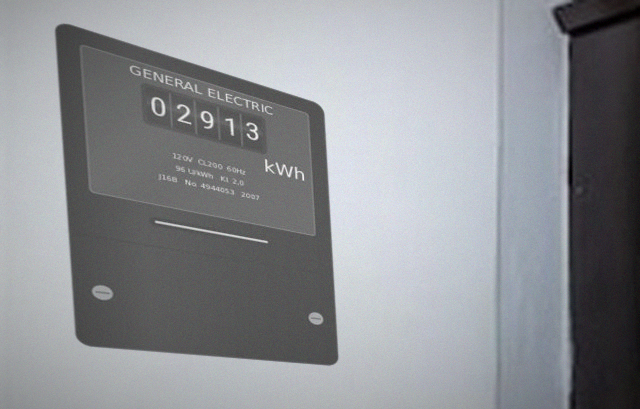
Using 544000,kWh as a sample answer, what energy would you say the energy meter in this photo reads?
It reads 2913,kWh
